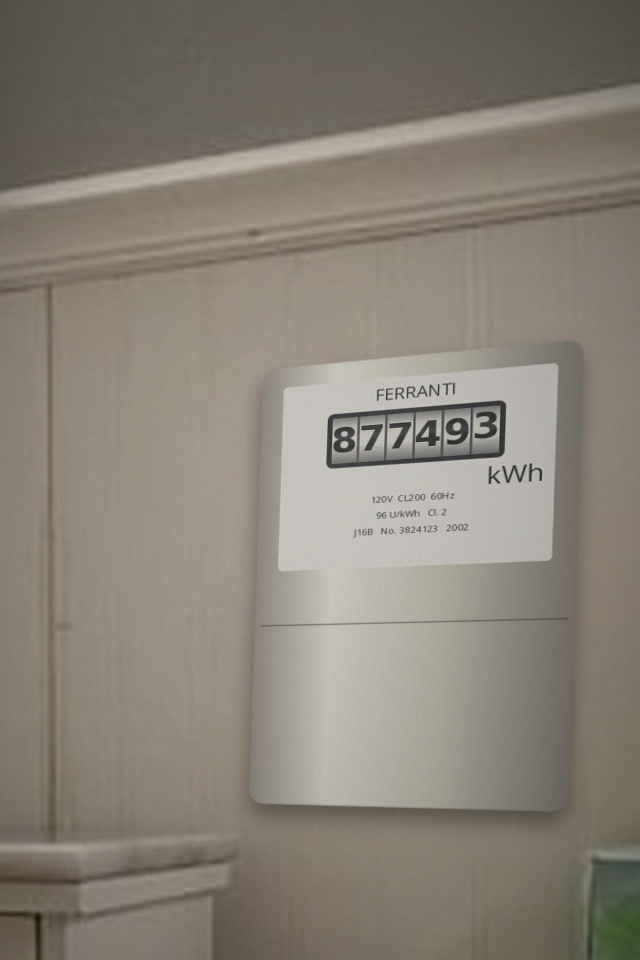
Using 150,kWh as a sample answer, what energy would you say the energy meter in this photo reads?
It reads 877493,kWh
